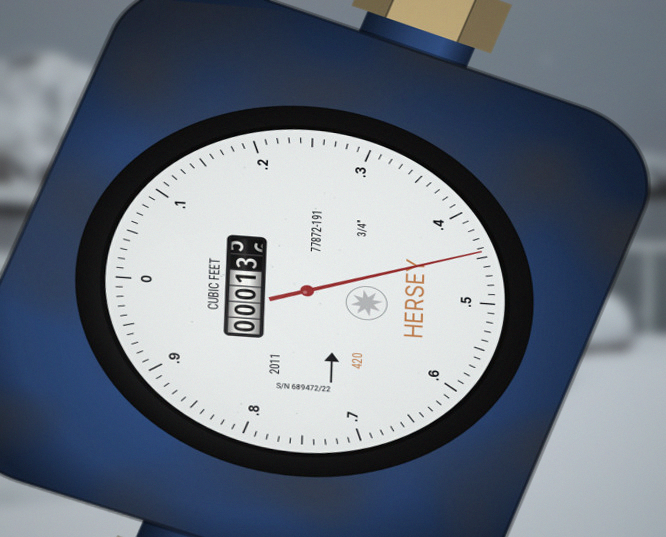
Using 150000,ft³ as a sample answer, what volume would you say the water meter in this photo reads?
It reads 135.44,ft³
